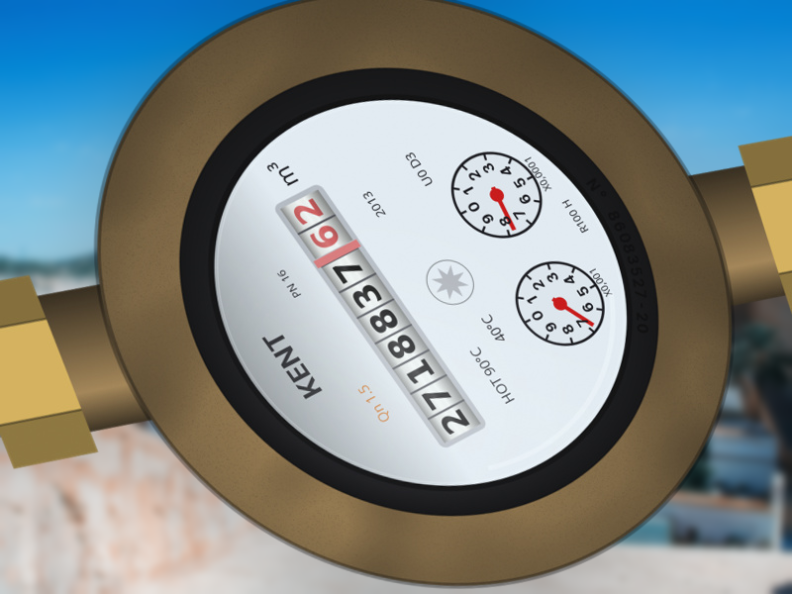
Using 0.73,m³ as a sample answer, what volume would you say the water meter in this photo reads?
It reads 2718837.6267,m³
